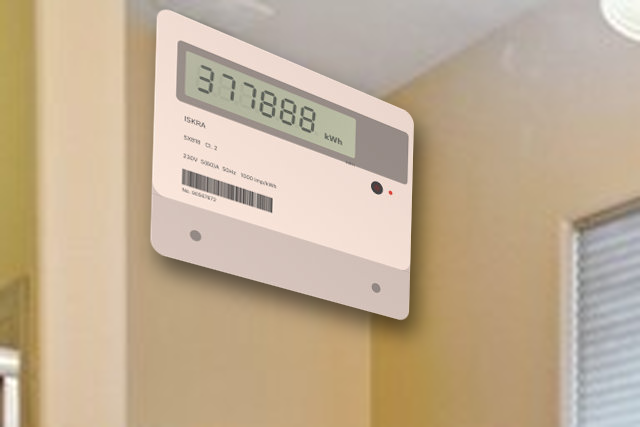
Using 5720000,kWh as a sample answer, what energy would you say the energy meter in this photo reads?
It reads 377888,kWh
